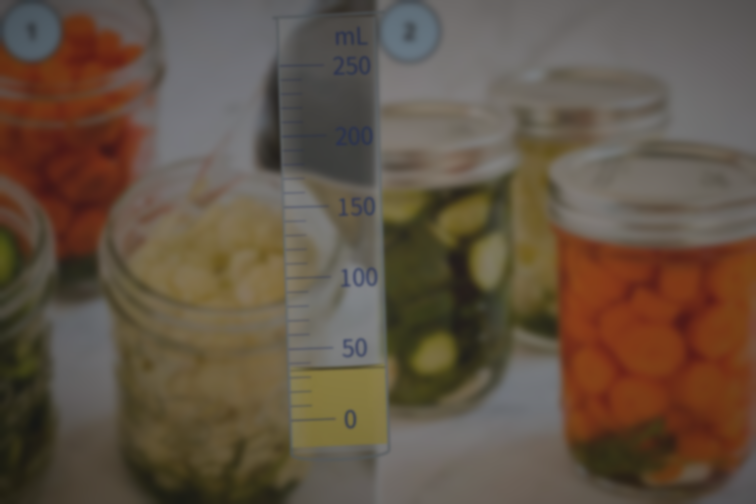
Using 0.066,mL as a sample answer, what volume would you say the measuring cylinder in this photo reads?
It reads 35,mL
